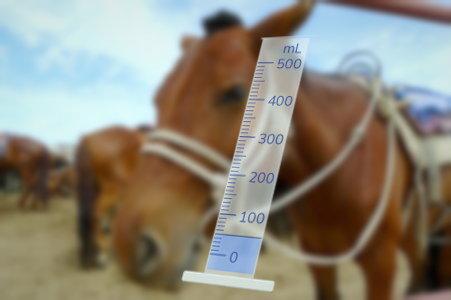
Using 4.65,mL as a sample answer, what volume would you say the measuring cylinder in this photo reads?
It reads 50,mL
